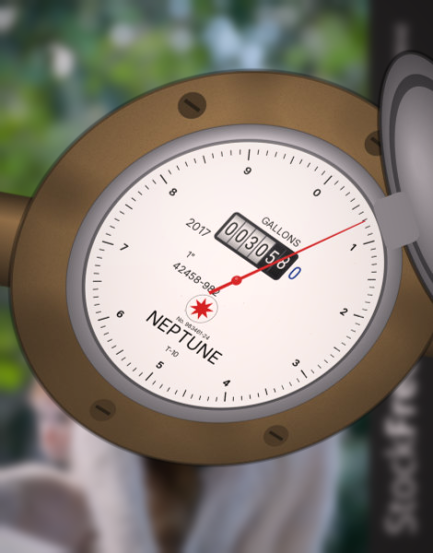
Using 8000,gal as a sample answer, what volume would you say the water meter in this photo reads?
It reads 30580.7,gal
